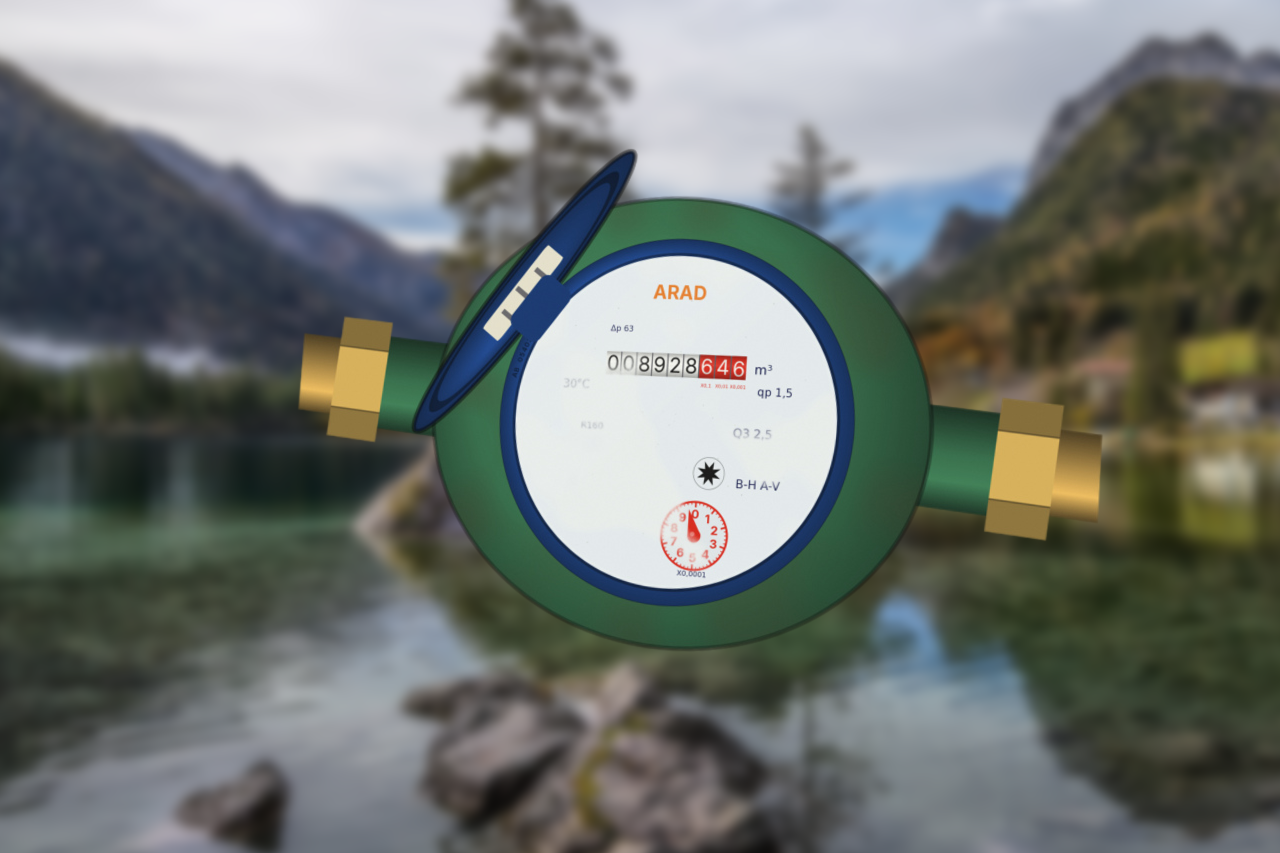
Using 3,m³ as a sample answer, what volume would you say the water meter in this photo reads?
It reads 8928.6459,m³
